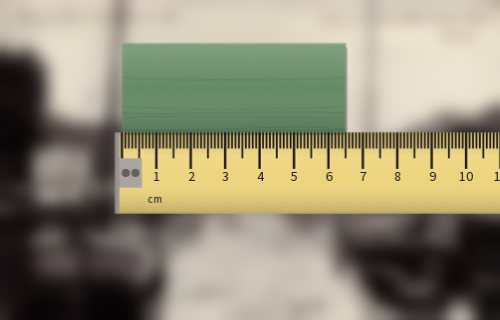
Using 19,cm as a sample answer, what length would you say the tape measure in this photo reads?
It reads 6.5,cm
